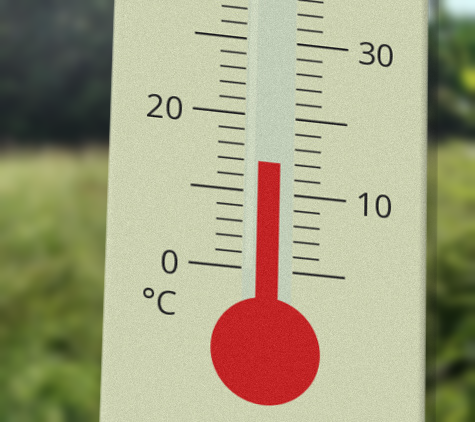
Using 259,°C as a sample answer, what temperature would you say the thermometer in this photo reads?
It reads 14,°C
